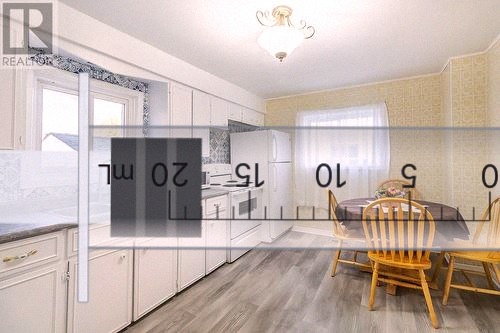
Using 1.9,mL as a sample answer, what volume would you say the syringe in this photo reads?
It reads 18,mL
